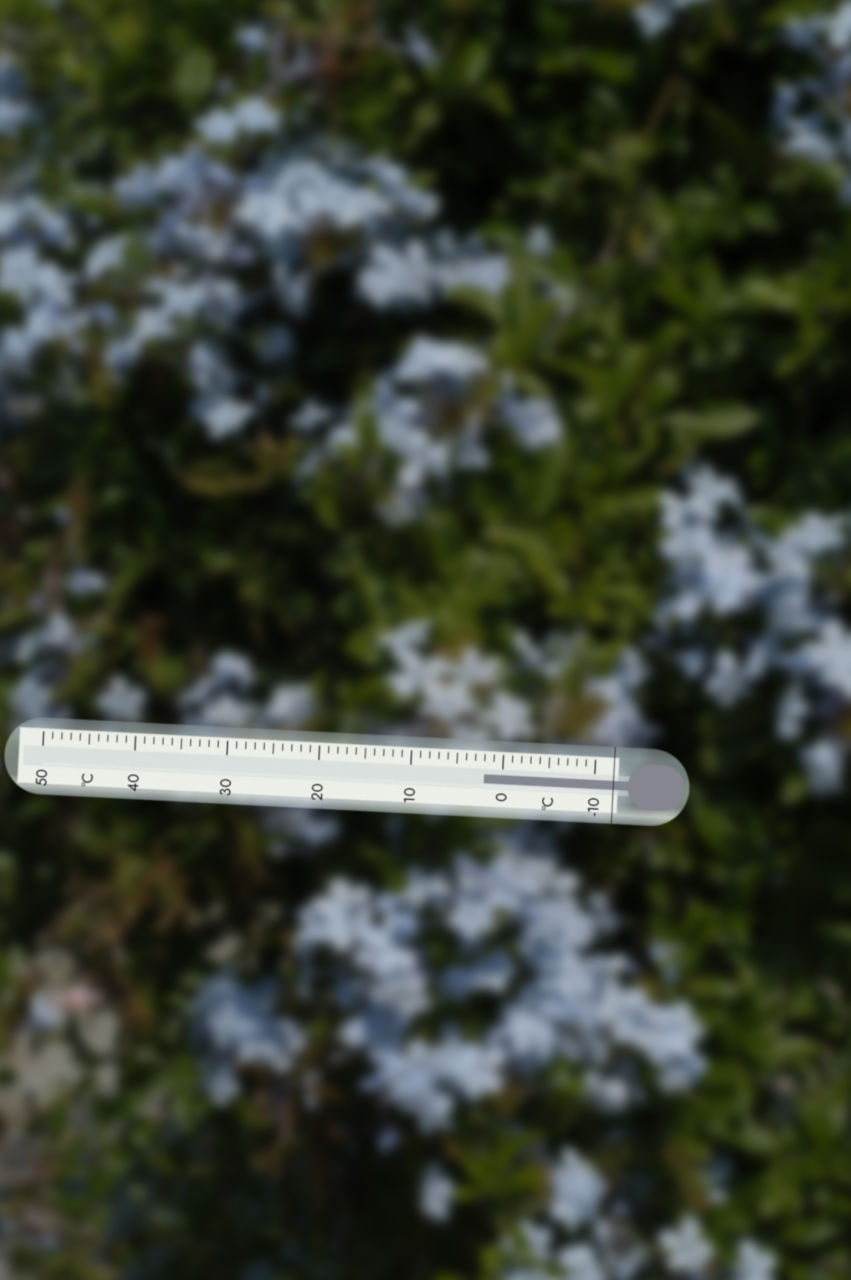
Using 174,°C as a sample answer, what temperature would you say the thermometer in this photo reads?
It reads 2,°C
